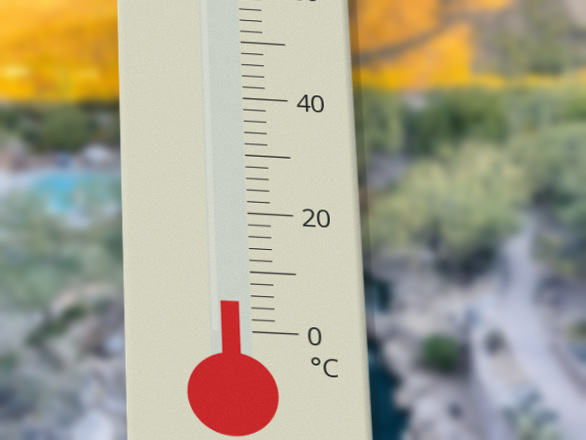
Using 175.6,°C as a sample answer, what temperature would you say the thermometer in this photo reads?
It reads 5,°C
